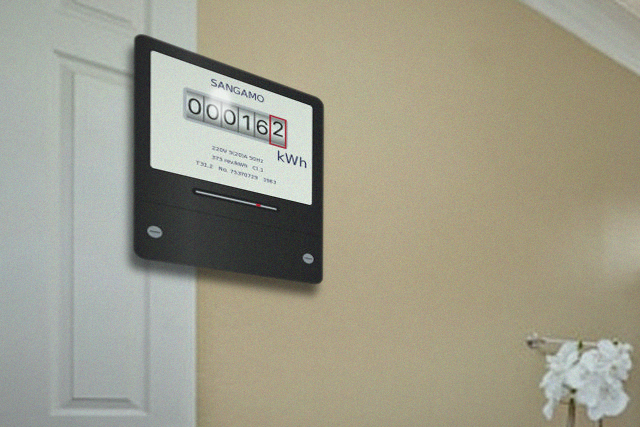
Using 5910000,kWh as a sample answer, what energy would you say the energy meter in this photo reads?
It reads 16.2,kWh
